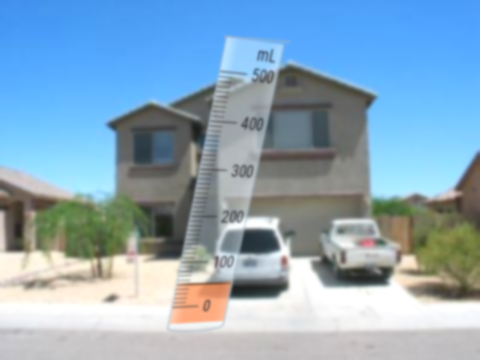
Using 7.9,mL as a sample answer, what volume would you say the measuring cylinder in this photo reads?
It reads 50,mL
